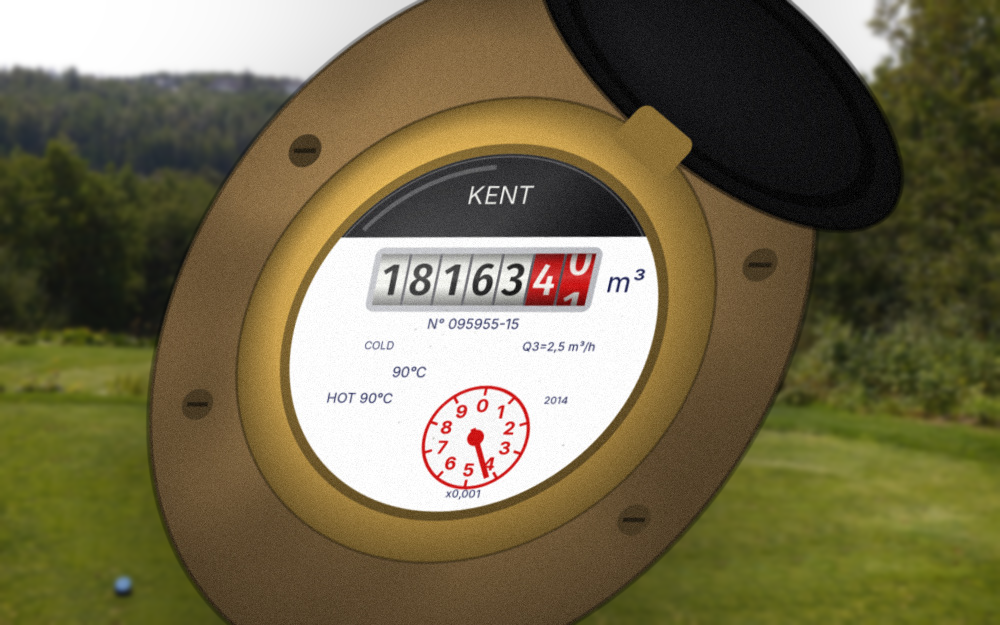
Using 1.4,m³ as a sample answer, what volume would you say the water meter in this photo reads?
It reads 18163.404,m³
